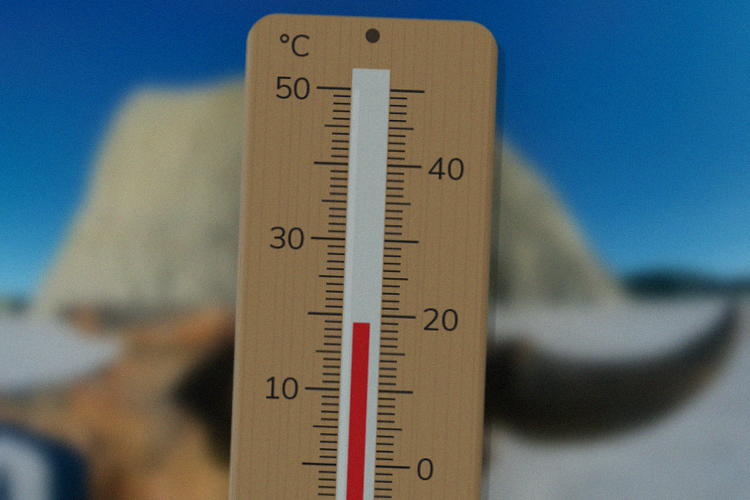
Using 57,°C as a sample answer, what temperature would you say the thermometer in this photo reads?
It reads 19,°C
